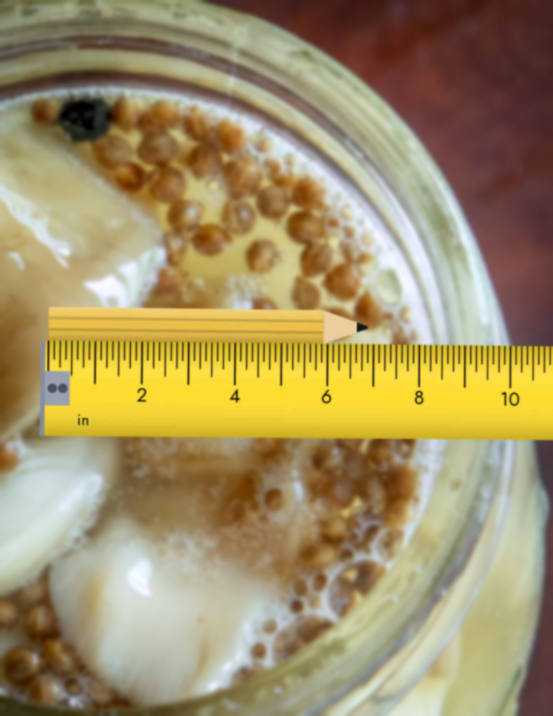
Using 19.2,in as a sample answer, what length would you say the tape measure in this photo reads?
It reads 6.875,in
